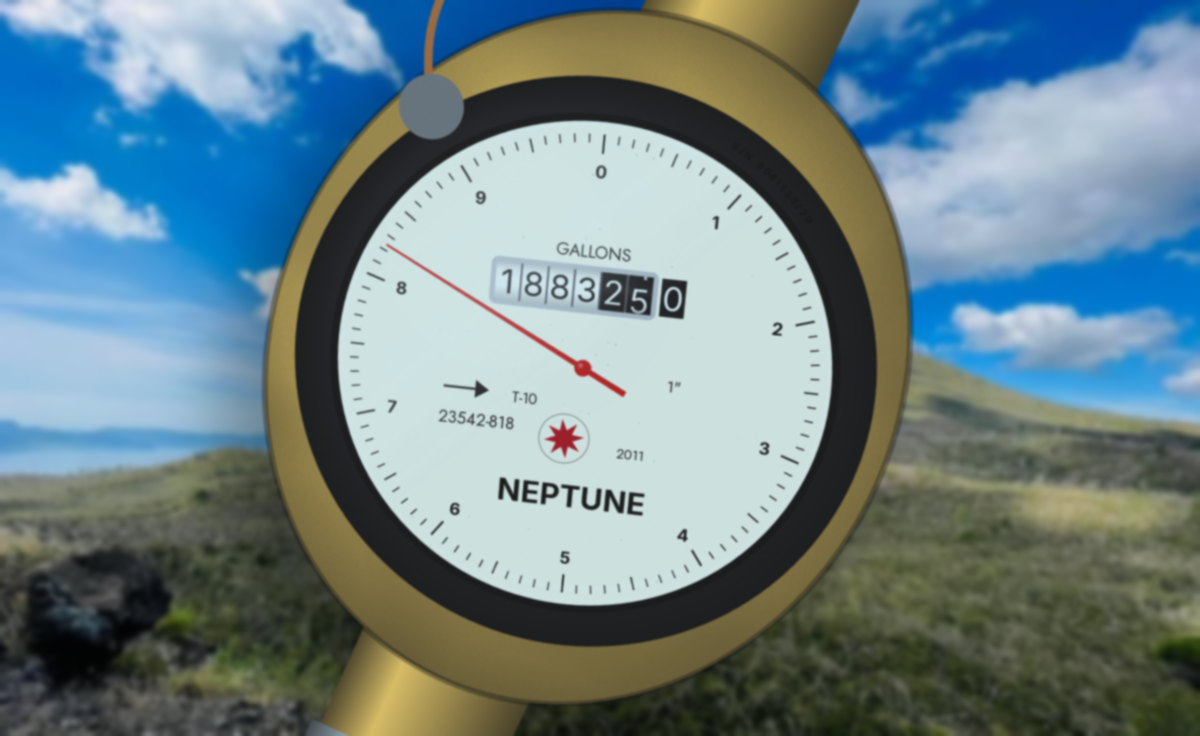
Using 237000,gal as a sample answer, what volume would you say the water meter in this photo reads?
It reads 1883248.2,gal
